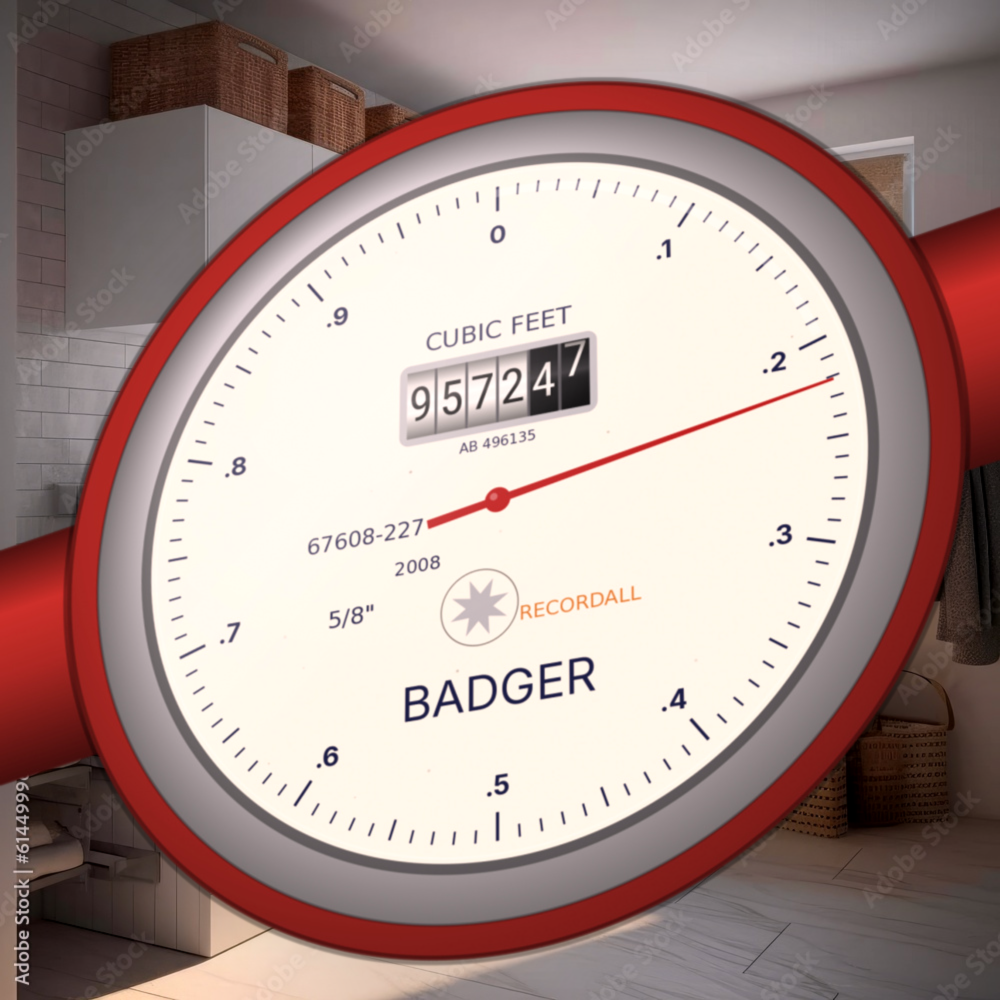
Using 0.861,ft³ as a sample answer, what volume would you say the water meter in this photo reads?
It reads 957247.22,ft³
